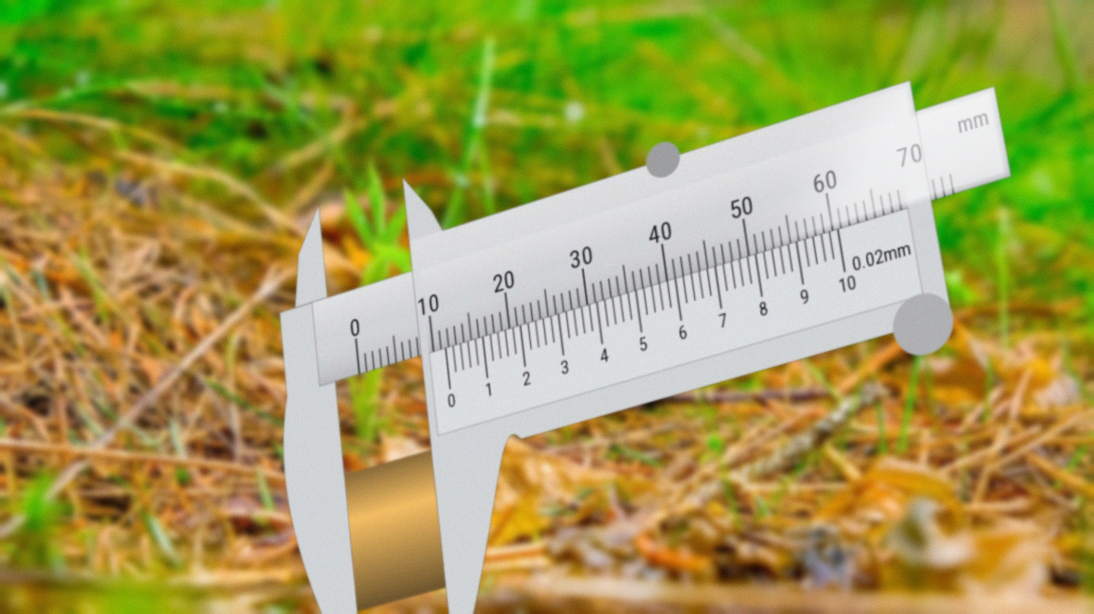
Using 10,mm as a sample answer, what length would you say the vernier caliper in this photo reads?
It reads 11.6,mm
